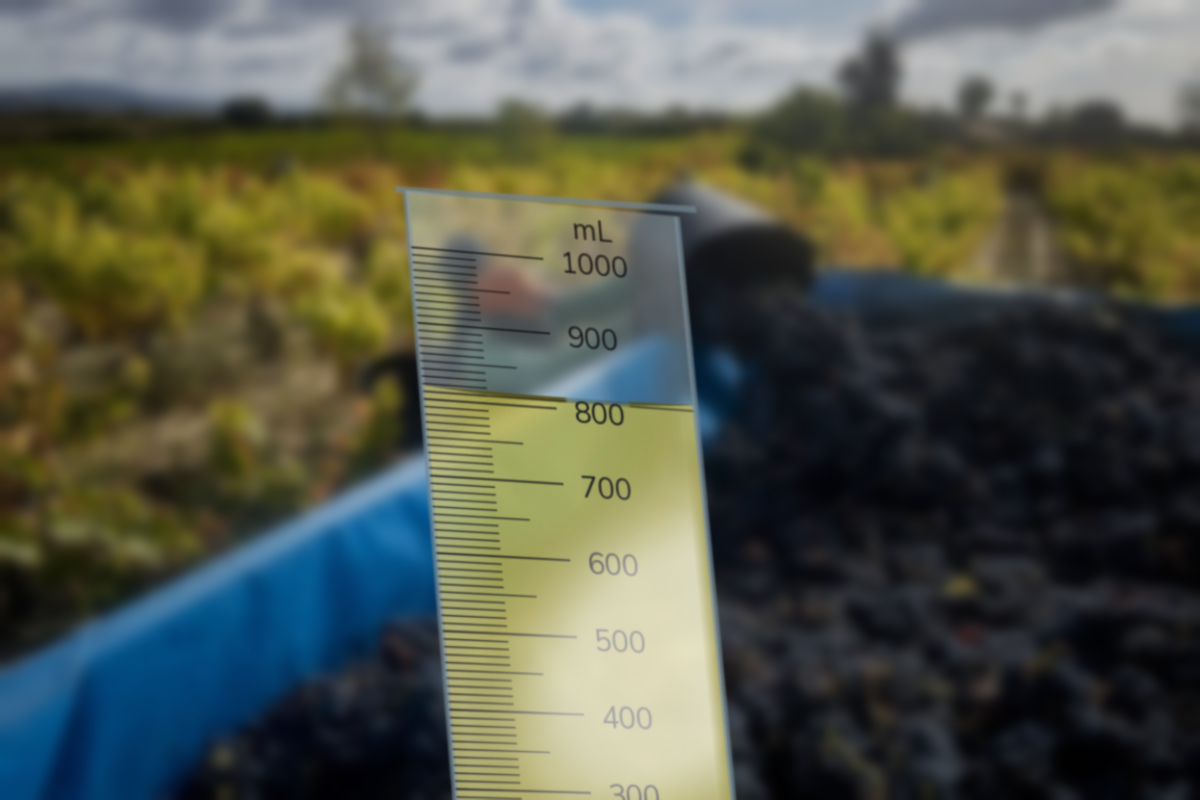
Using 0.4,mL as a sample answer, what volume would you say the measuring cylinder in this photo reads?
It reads 810,mL
